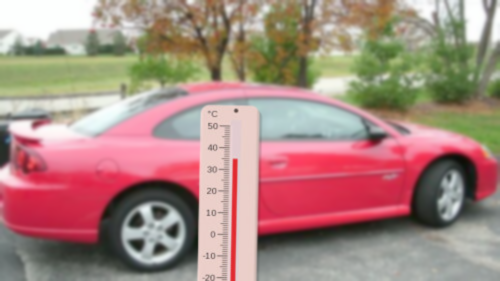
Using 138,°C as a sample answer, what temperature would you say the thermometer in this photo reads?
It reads 35,°C
